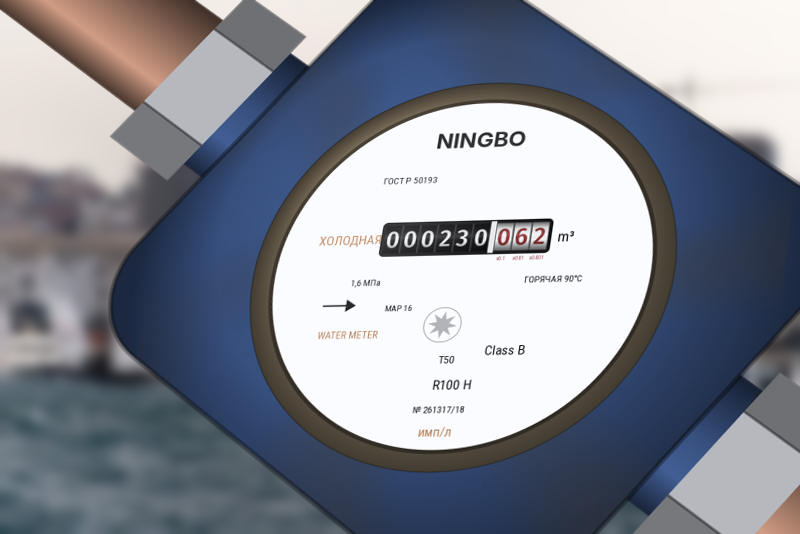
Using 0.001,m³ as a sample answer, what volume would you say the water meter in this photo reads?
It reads 230.062,m³
